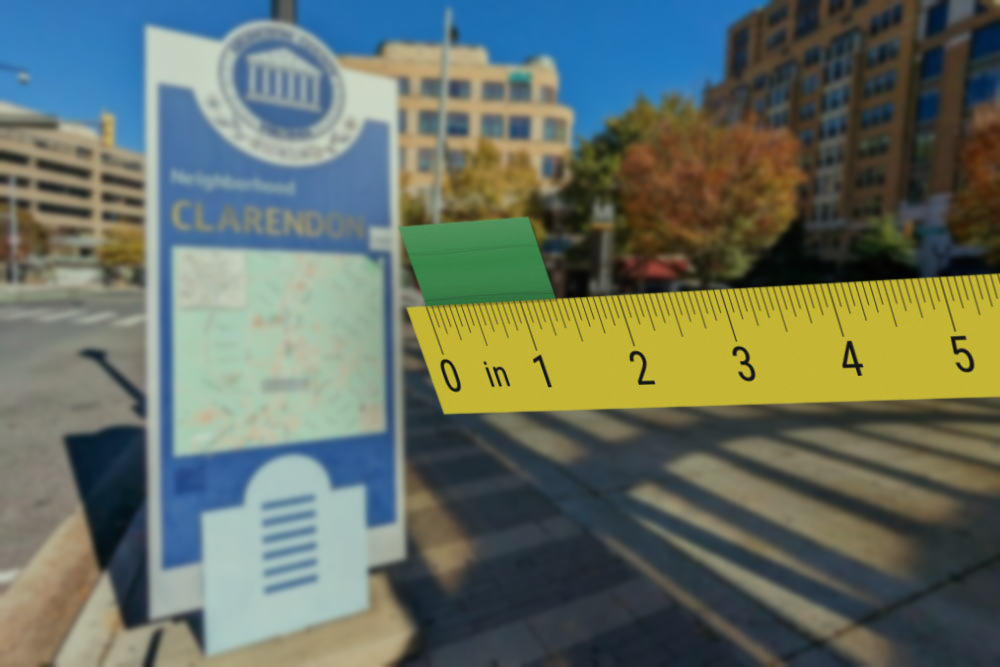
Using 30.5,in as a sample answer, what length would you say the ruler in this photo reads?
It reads 1.375,in
